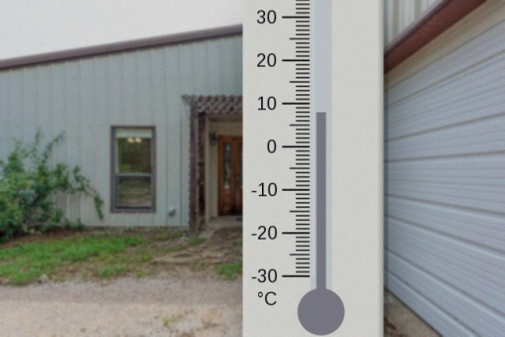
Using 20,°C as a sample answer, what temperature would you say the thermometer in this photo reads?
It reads 8,°C
